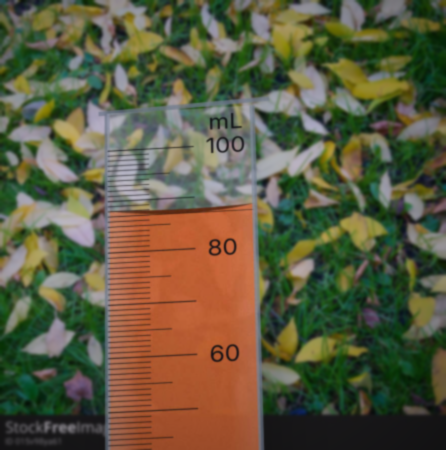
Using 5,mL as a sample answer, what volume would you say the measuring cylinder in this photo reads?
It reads 87,mL
